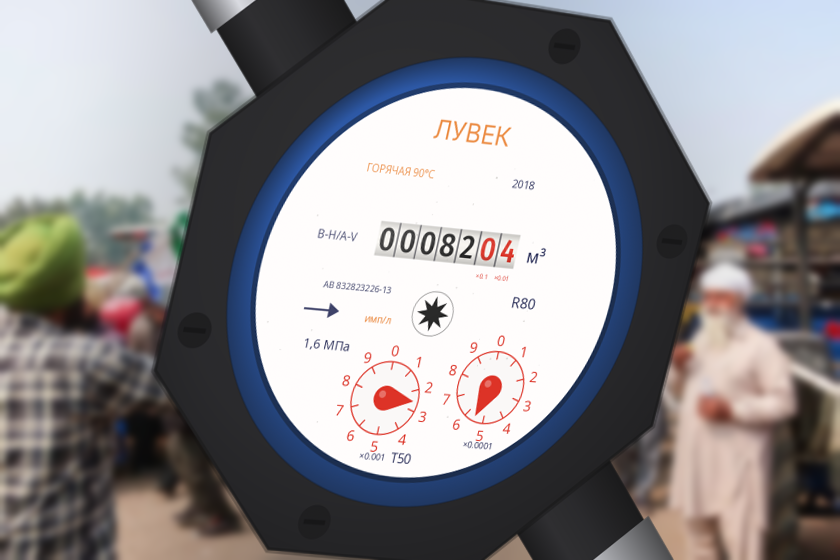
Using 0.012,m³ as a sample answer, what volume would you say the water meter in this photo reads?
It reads 82.0425,m³
